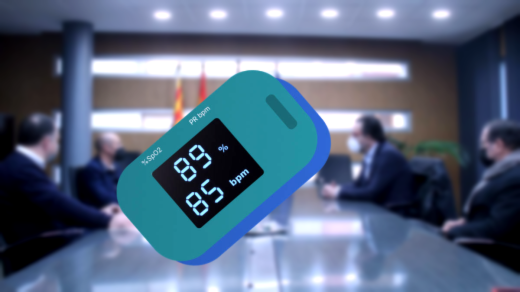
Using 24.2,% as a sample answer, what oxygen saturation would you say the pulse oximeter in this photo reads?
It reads 89,%
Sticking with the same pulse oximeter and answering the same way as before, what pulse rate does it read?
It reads 85,bpm
